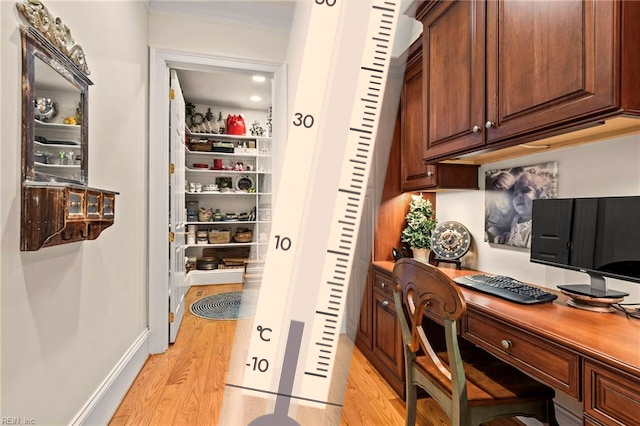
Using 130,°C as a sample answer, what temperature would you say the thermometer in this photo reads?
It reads -2,°C
